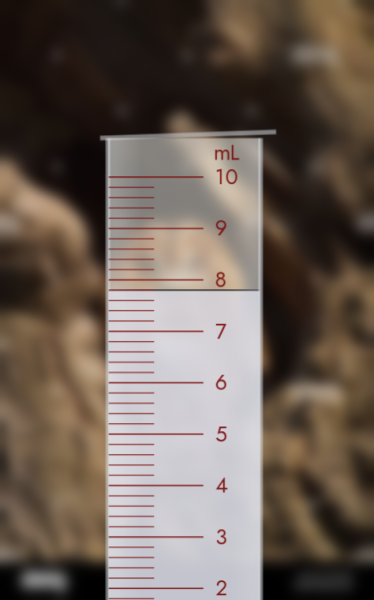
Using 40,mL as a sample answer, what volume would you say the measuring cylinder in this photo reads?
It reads 7.8,mL
